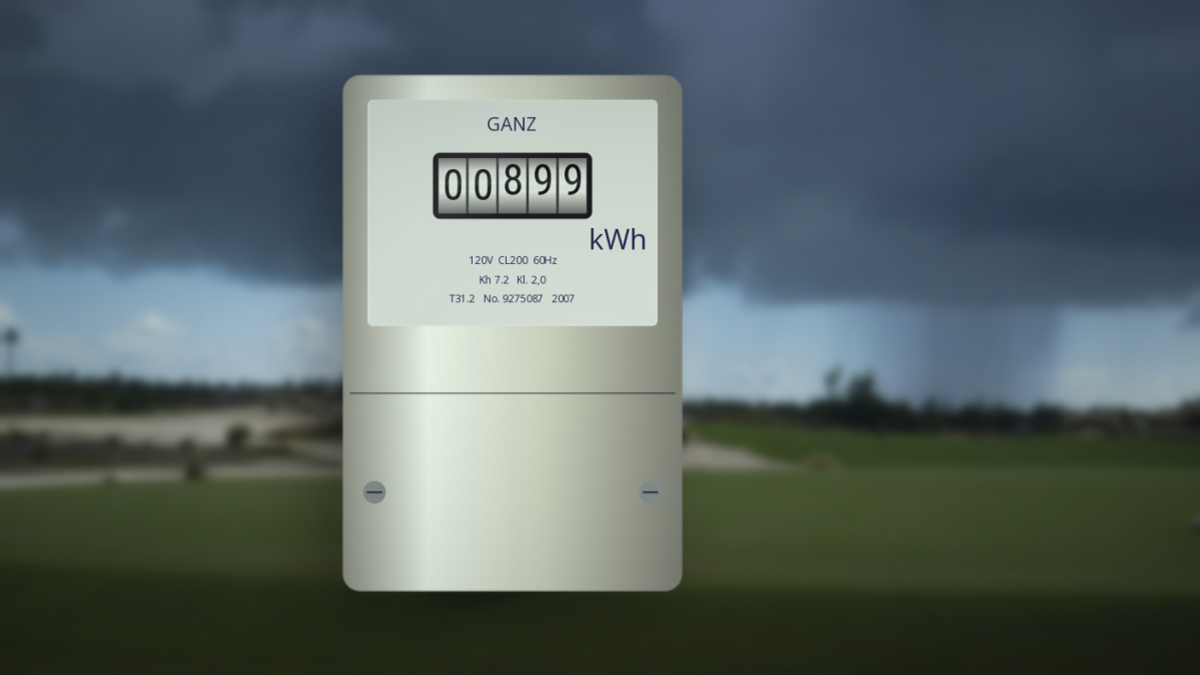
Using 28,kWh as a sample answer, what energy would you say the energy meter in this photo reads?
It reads 899,kWh
